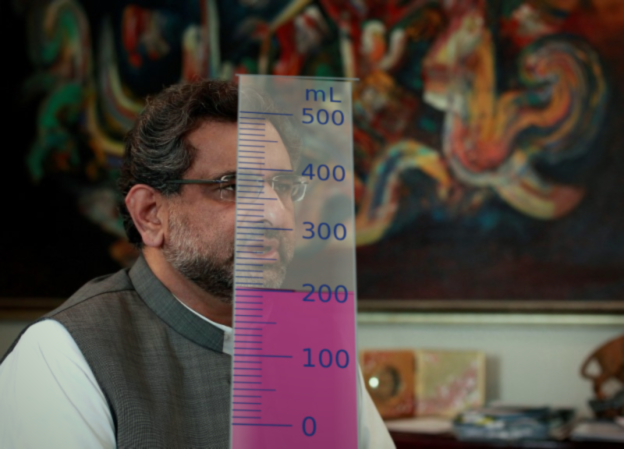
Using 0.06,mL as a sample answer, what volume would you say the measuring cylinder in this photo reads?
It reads 200,mL
